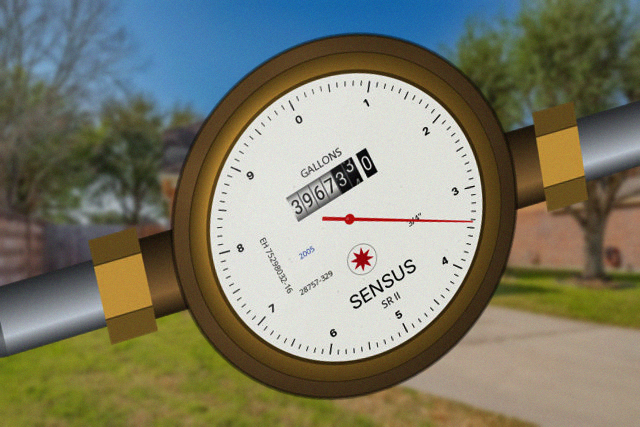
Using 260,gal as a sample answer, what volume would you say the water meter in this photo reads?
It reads 3967333.4,gal
